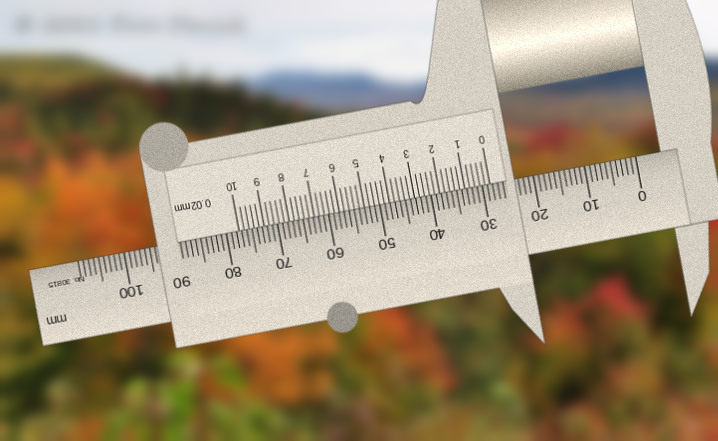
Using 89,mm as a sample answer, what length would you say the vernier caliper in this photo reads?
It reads 28.5,mm
